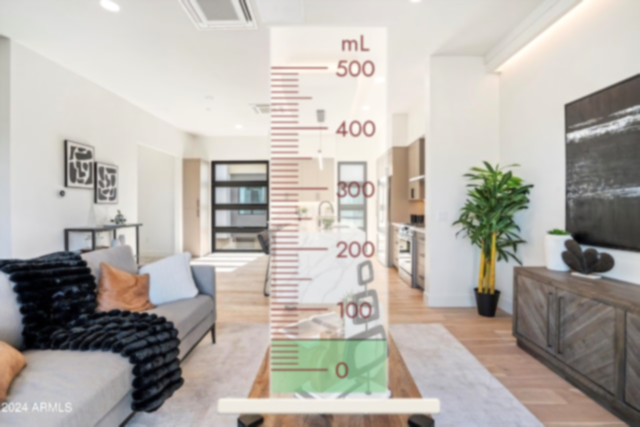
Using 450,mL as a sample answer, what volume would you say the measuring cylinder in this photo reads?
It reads 50,mL
